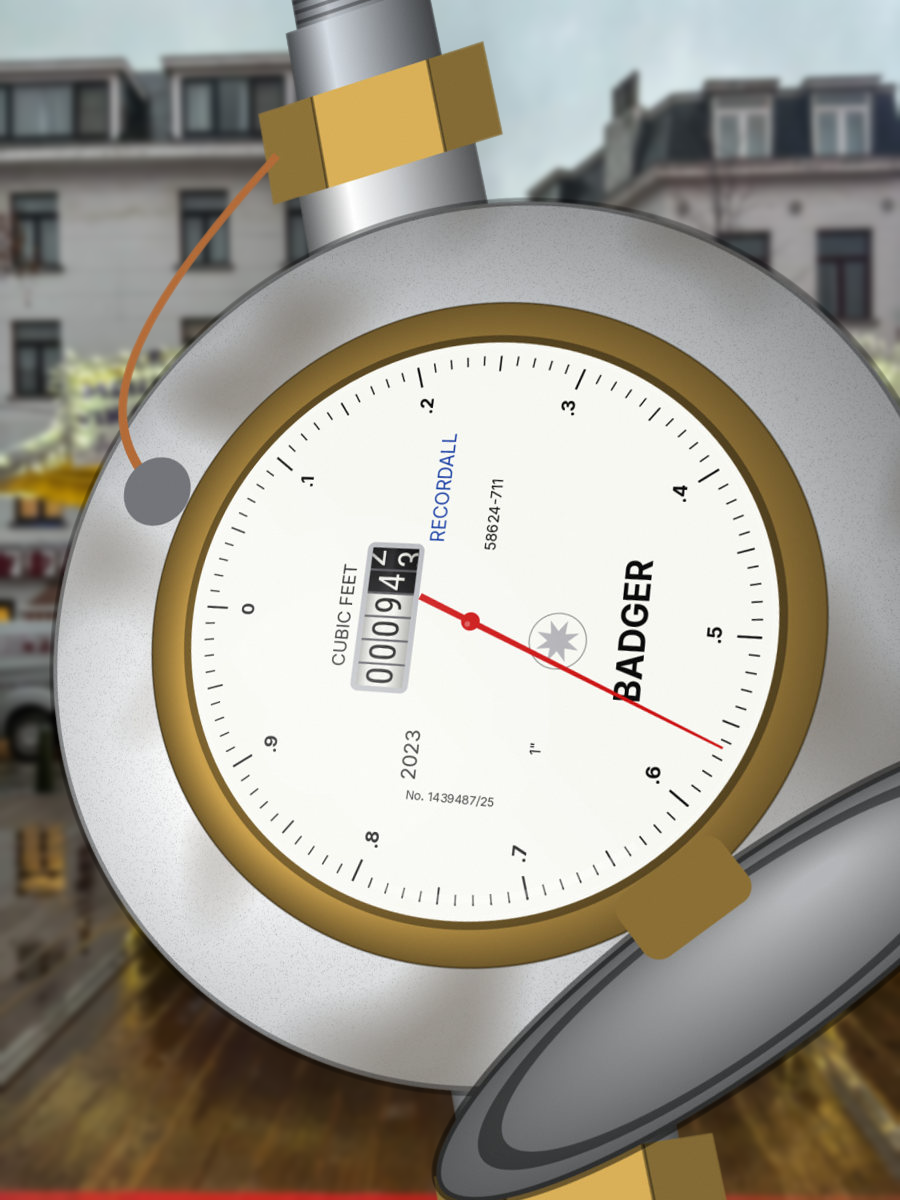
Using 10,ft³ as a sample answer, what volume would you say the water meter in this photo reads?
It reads 942.56,ft³
